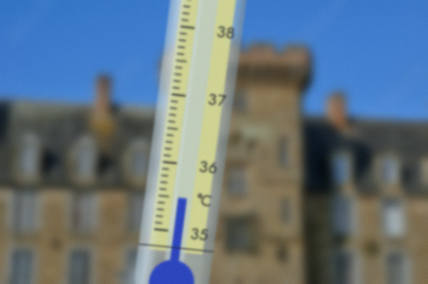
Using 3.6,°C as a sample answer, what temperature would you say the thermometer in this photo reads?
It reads 35.5,°C
